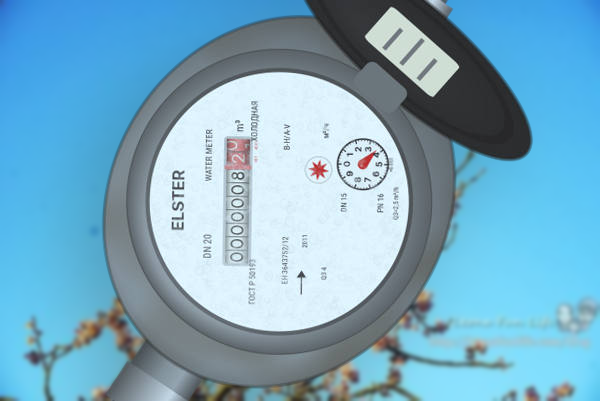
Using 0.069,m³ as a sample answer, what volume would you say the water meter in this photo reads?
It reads 8.203,m³
